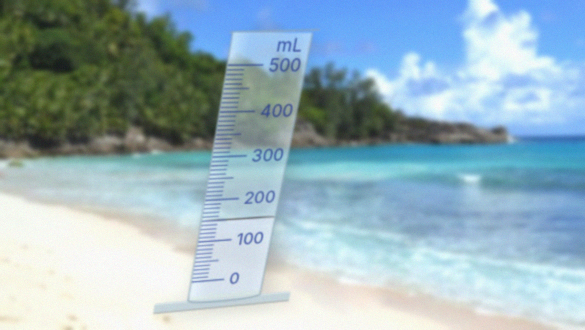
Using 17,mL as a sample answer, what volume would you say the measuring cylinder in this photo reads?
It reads 150,mL
